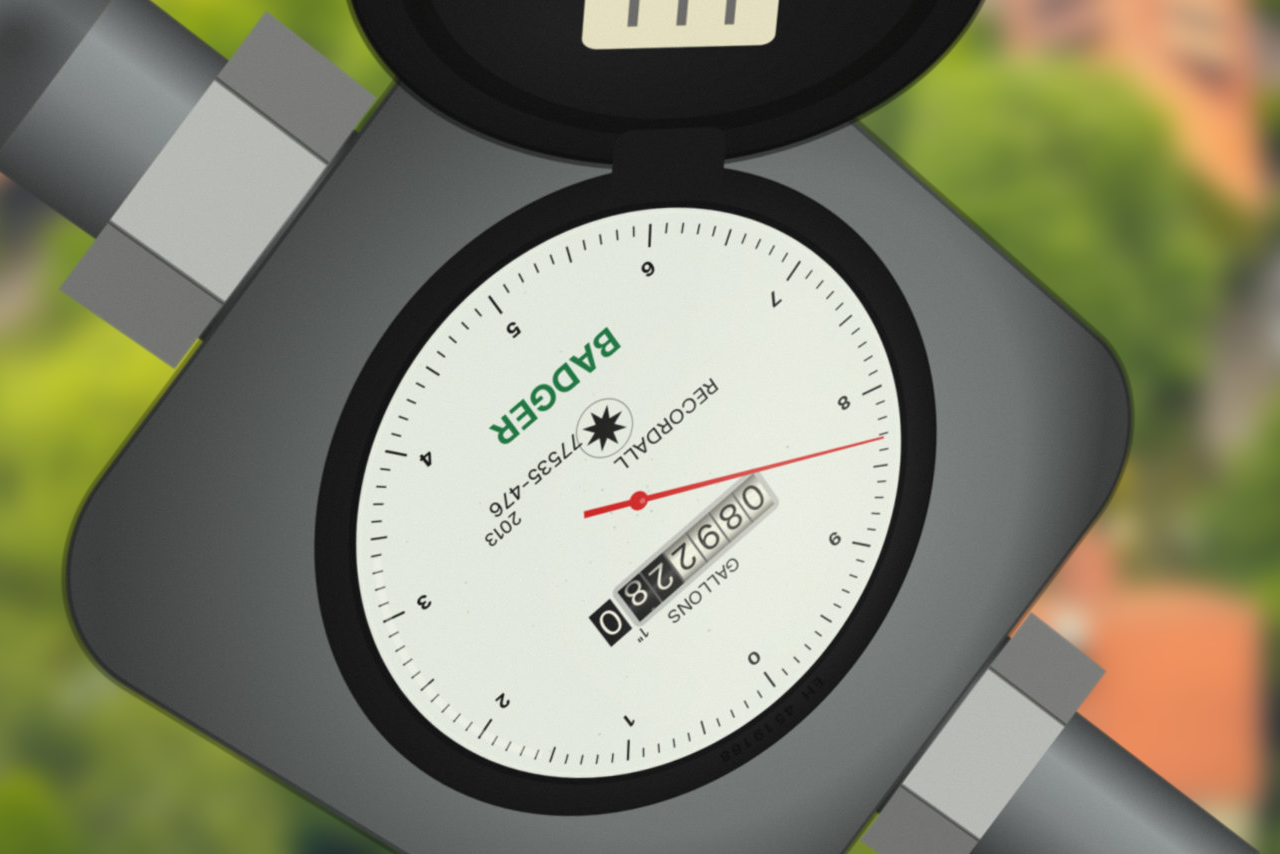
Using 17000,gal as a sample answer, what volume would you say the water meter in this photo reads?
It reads 892278.3,gal
